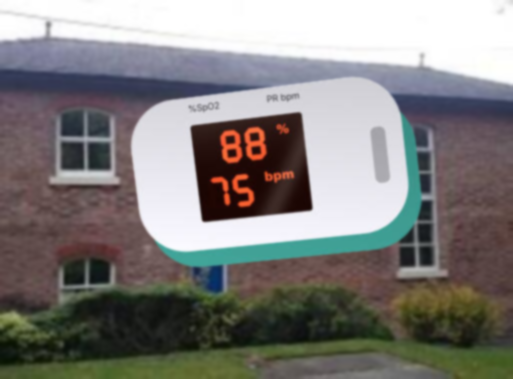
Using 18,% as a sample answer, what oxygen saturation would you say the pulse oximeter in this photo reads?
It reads 88,%
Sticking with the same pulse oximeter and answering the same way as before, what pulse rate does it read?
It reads 75,bpm
